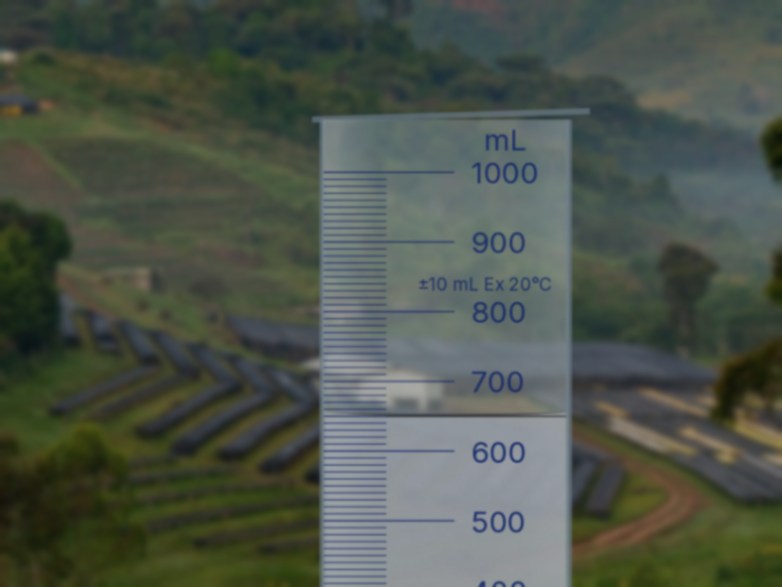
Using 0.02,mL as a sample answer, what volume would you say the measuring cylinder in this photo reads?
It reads 650,mL
